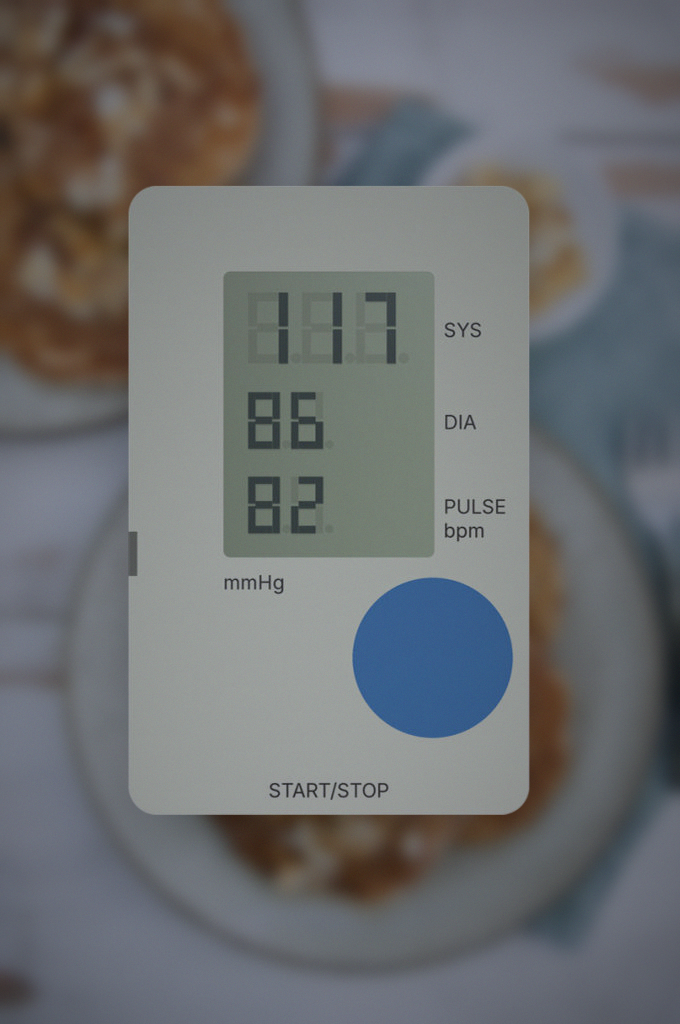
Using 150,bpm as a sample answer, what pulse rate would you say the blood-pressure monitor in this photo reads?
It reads 82,bpm
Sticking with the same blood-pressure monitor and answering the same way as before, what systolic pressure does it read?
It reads 117,mmHg
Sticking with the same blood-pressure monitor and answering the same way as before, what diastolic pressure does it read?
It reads 86,mmHg
